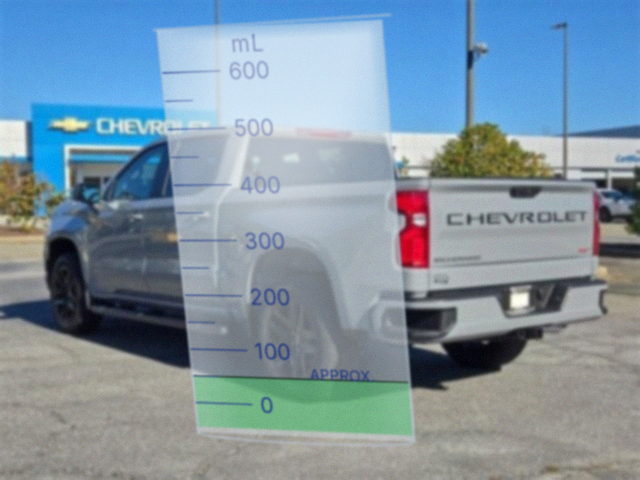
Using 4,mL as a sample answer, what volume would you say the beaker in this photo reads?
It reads 50,mL
